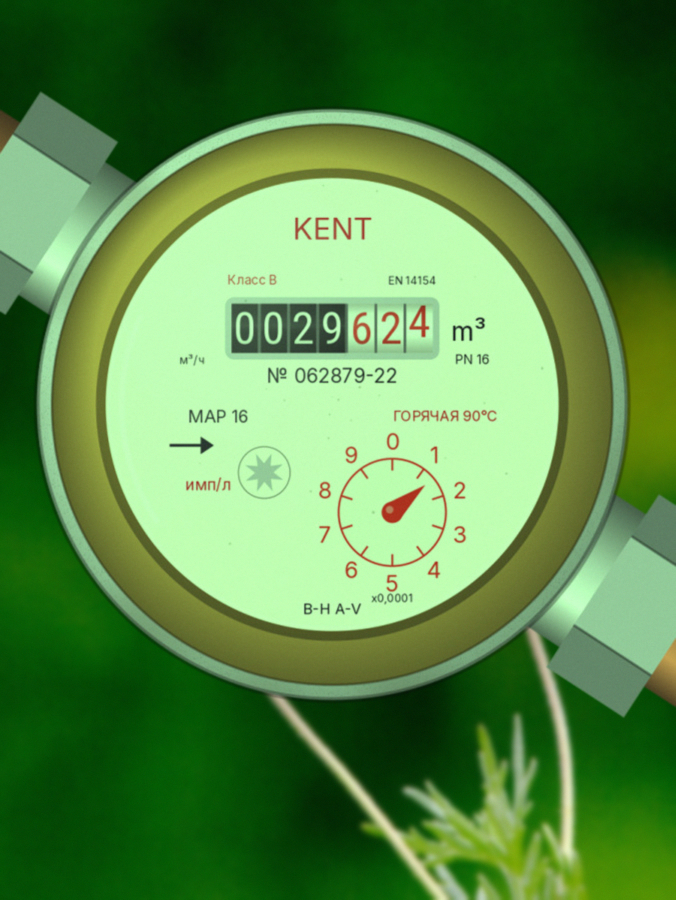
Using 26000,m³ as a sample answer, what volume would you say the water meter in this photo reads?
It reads 29.6241,m³
